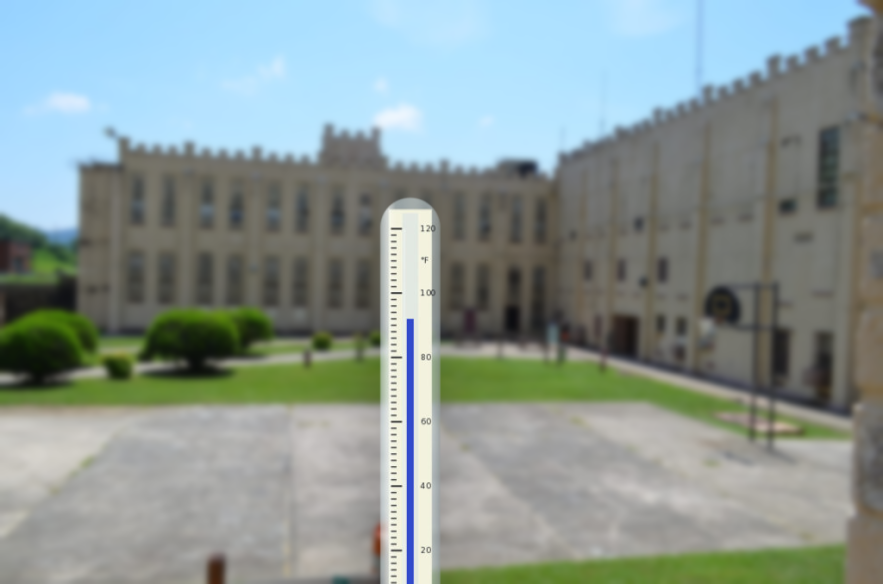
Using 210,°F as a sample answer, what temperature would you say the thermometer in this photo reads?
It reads 92,°F
